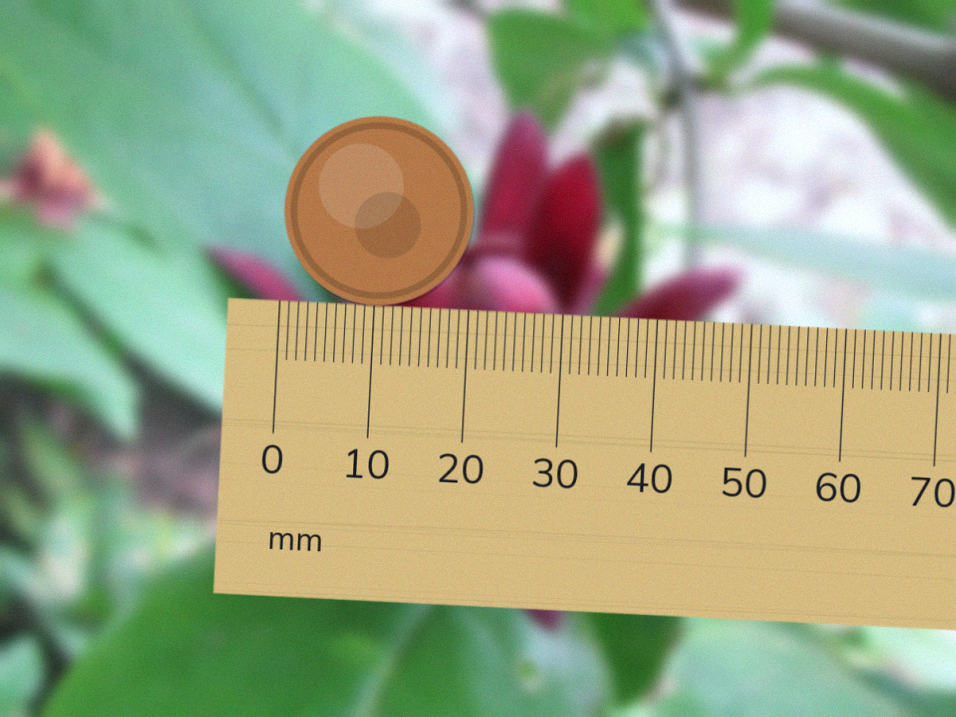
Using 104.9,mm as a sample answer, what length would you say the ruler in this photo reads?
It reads 20,mm
